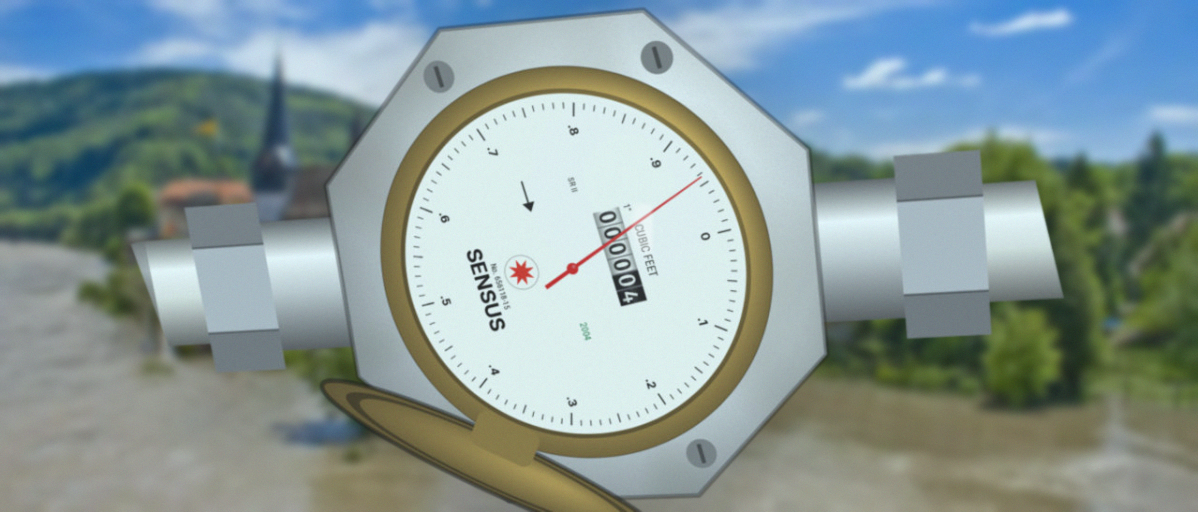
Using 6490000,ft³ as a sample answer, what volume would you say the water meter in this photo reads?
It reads 3.94,ft³
